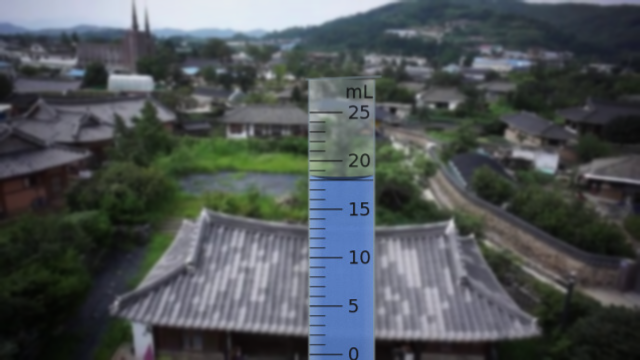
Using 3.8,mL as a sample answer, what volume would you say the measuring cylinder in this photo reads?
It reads 18,mL
